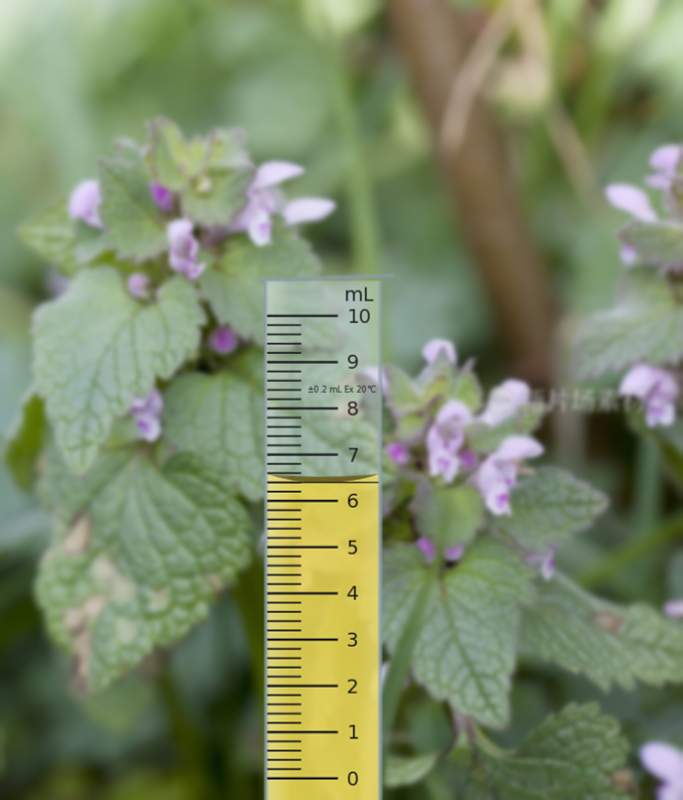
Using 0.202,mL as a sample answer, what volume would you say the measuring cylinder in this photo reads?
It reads 6.4,mL
